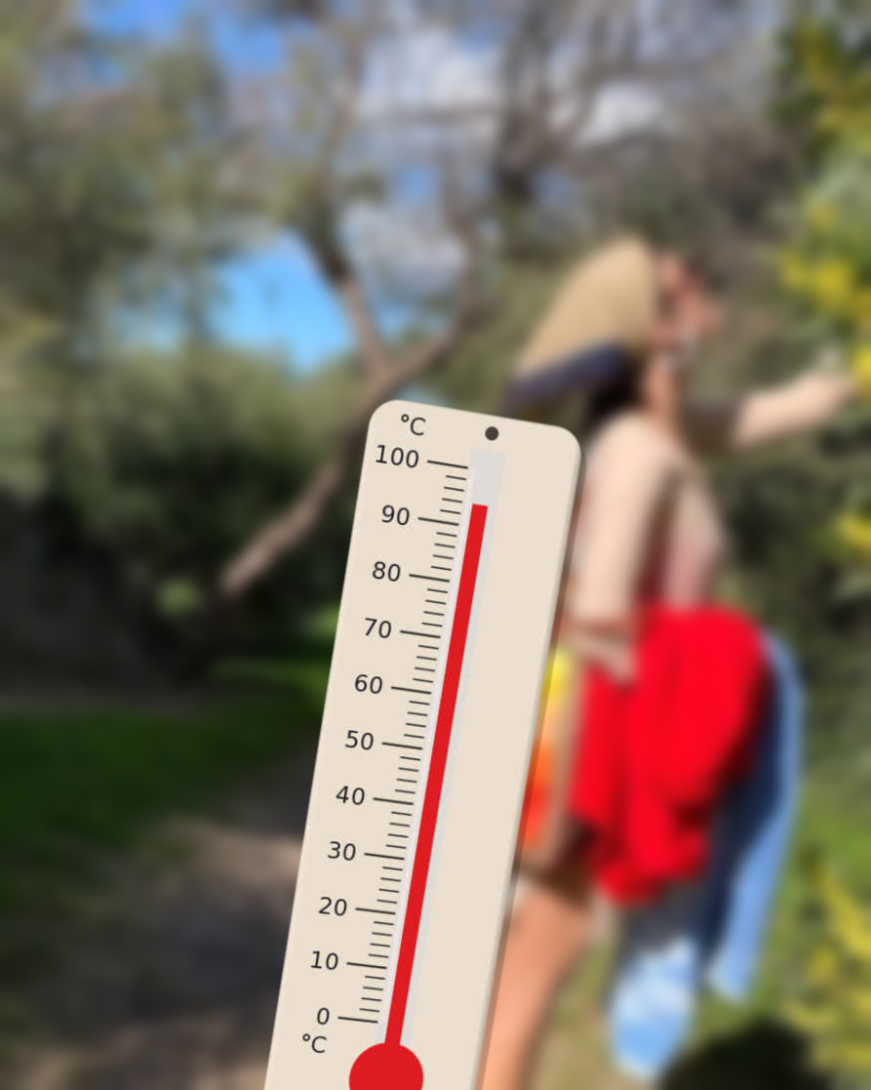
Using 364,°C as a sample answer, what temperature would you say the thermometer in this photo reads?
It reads 94,°C
